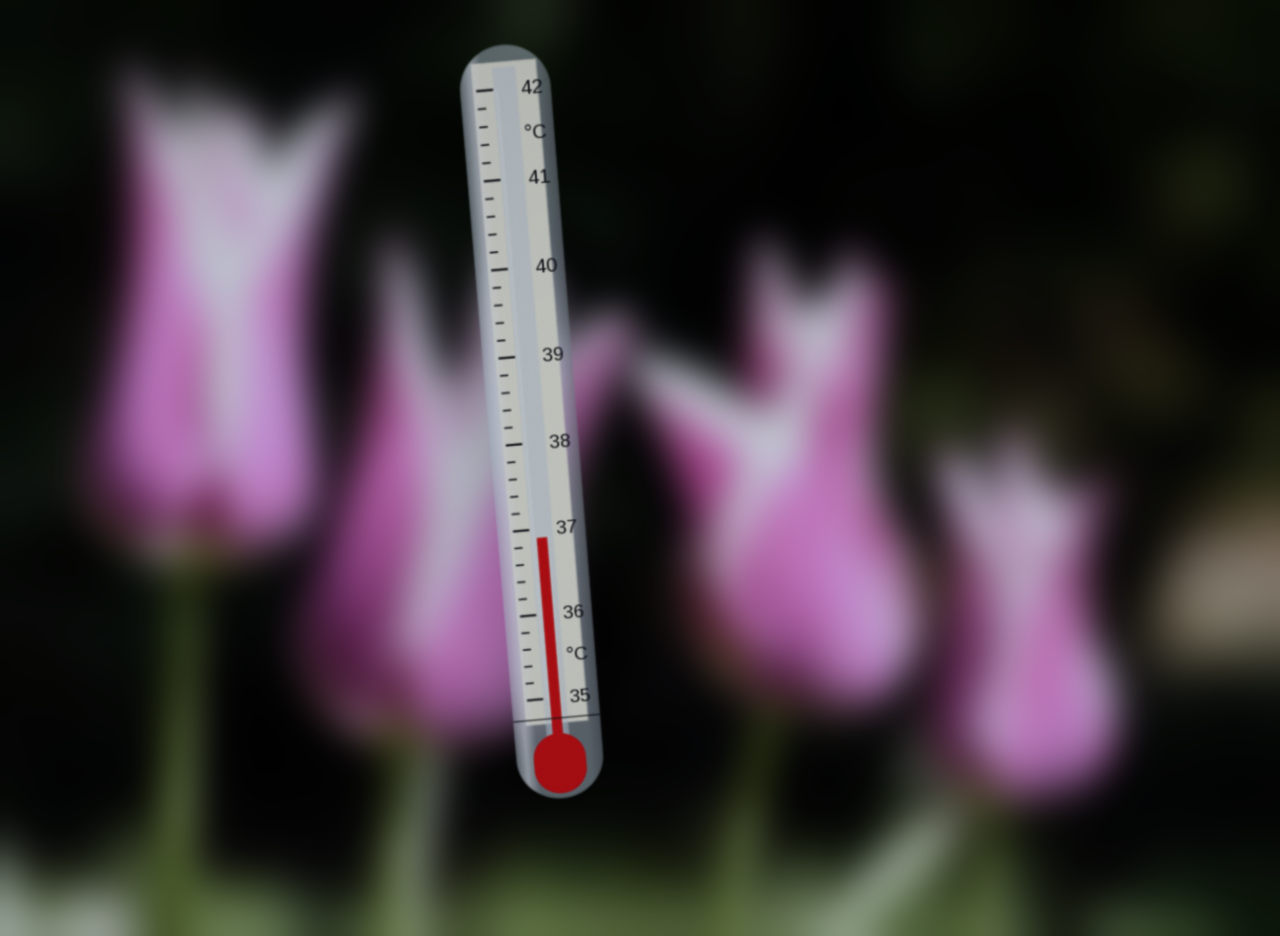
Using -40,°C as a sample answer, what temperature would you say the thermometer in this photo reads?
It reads 36.9,°C
